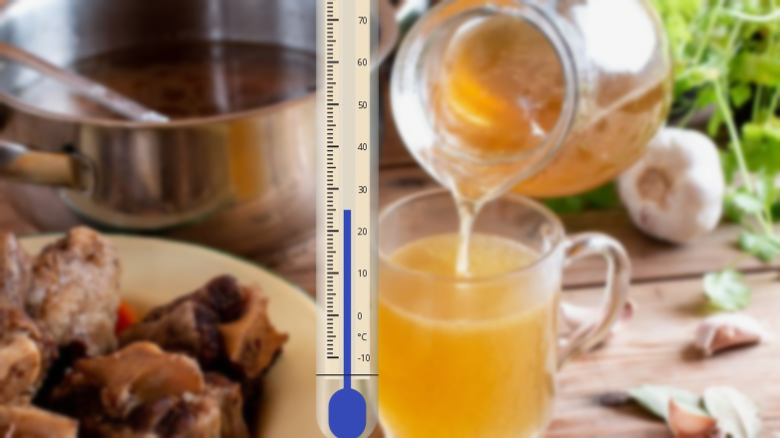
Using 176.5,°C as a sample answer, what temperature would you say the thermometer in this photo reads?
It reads 25,°C
